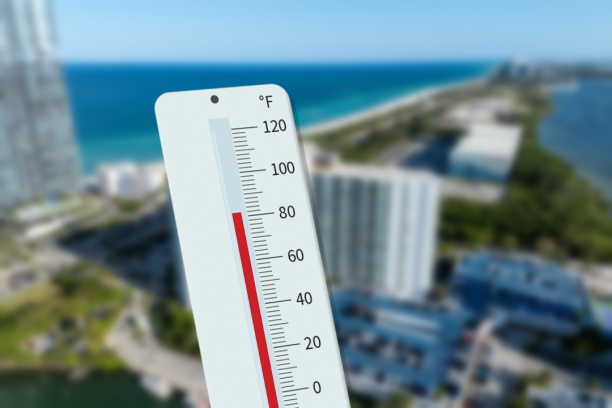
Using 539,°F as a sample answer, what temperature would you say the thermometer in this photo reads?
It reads 82,°F
